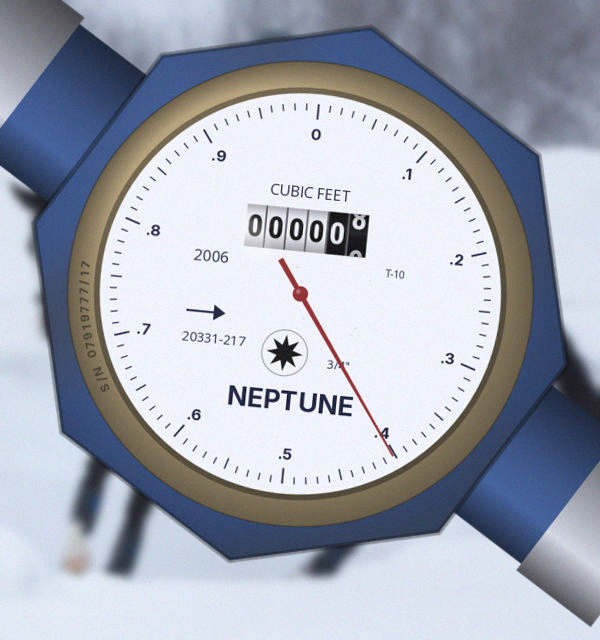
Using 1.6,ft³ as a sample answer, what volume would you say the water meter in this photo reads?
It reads 8.40,ft³
